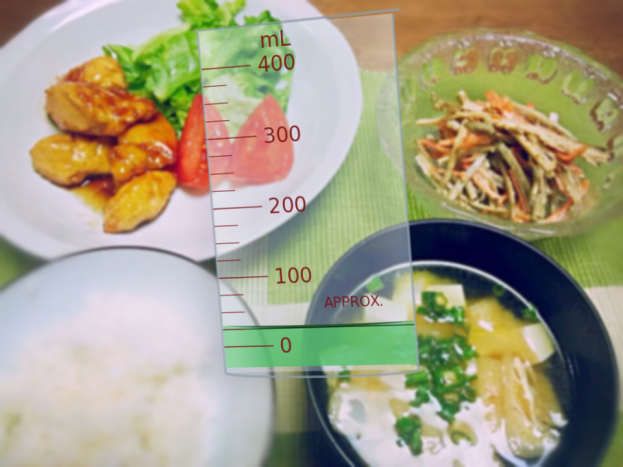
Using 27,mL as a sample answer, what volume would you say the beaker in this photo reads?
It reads 25,mL
